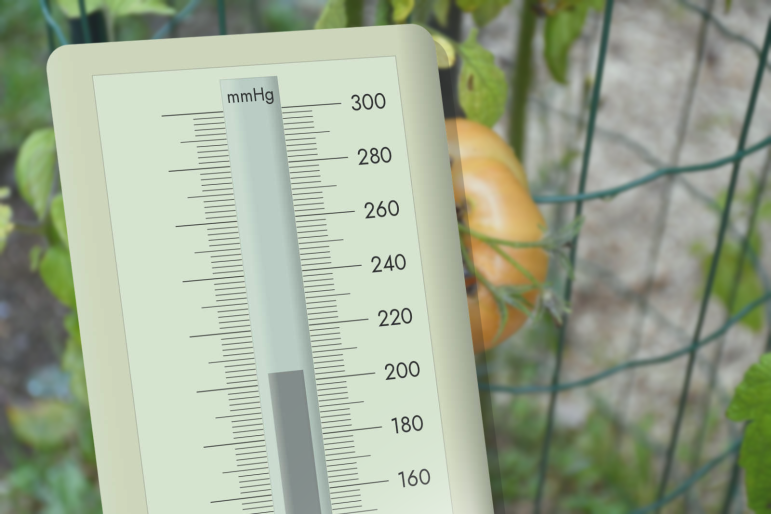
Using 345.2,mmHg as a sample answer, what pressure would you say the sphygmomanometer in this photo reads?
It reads 204,mmHg
